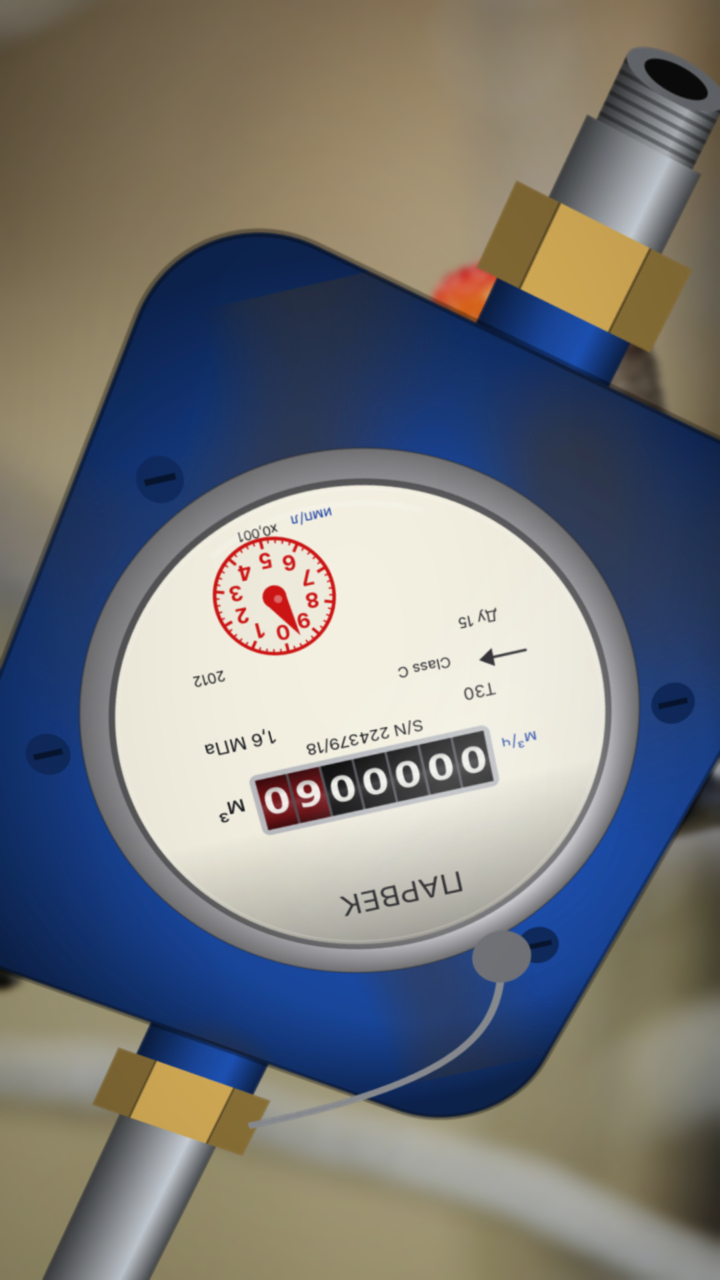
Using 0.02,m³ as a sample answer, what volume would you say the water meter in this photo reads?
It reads 0.599,m³
